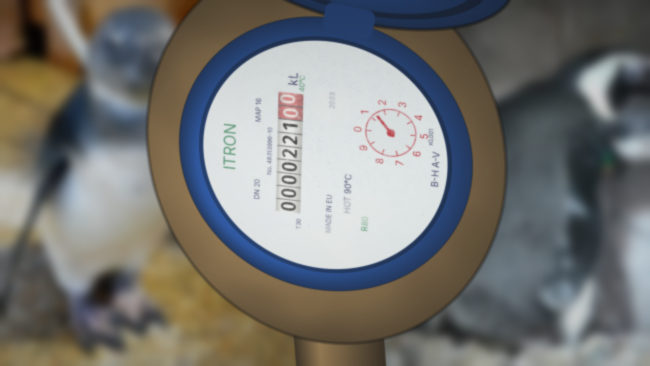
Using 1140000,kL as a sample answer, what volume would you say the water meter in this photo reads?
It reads 221.001,kL
